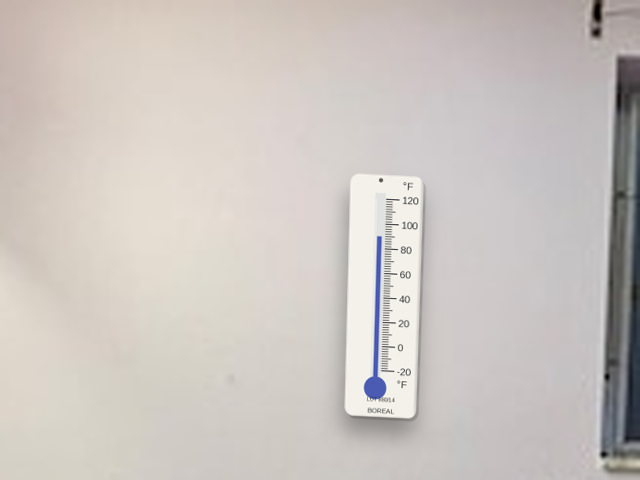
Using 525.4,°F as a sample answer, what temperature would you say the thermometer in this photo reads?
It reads 90,°F
